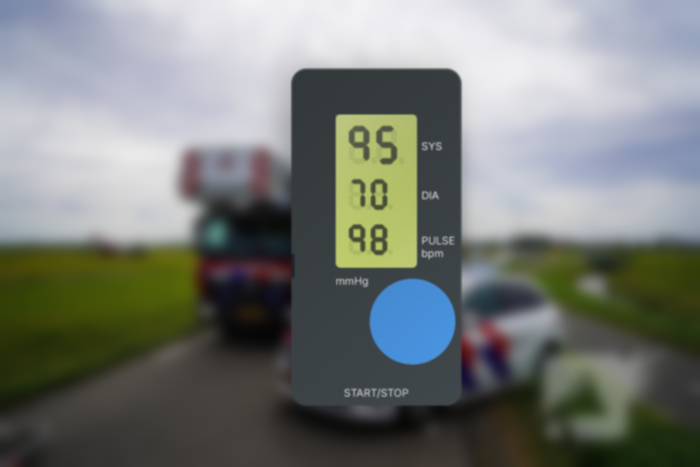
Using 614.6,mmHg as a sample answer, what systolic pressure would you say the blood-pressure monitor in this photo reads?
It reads 95,mmHg
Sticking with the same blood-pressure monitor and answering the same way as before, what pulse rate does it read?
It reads 98,bpm
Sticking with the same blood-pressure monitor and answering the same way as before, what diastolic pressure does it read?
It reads 70,mmHg
